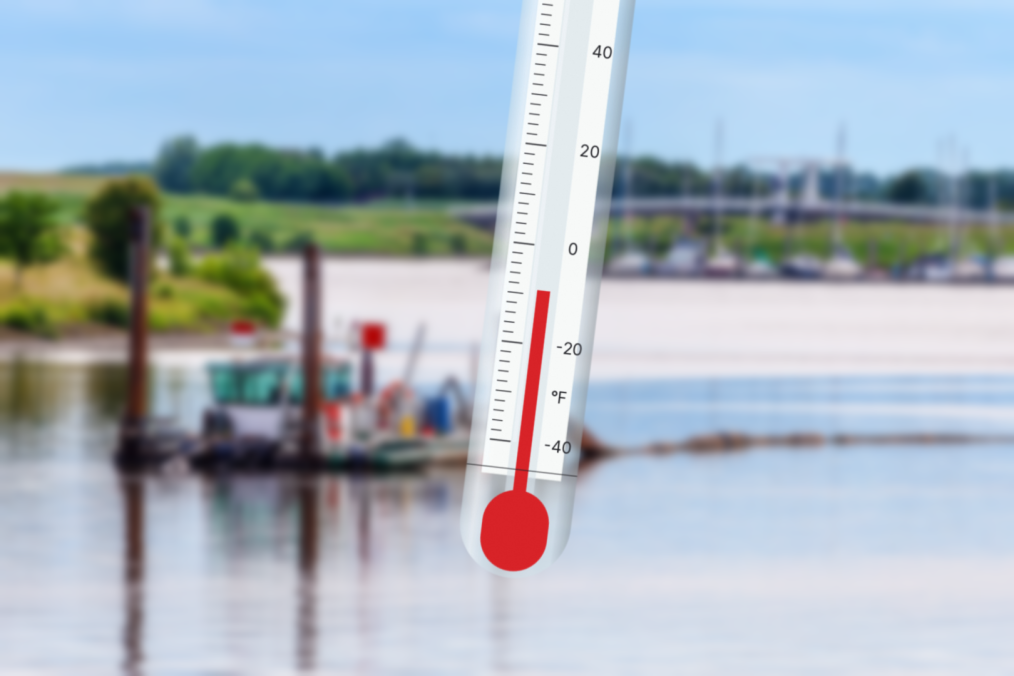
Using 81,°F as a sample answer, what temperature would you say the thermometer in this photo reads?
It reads -9,°F
